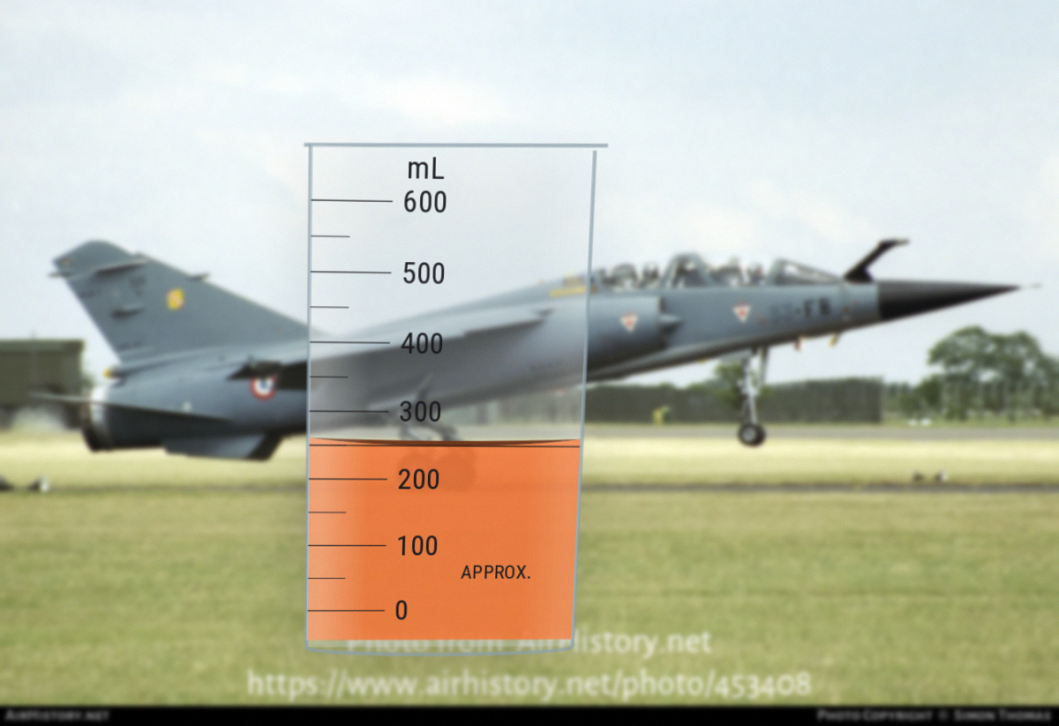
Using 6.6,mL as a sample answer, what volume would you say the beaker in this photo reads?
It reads 250,mL
